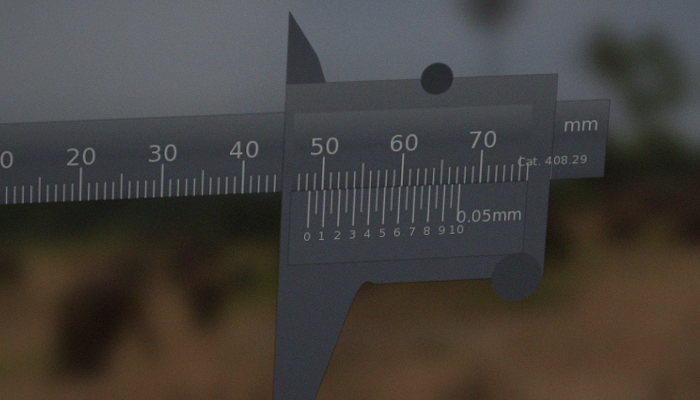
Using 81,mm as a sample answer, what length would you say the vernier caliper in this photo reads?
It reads 48.4,mm
